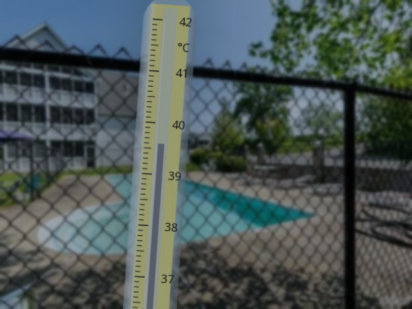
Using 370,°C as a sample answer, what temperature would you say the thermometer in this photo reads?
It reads 39.6,°C
